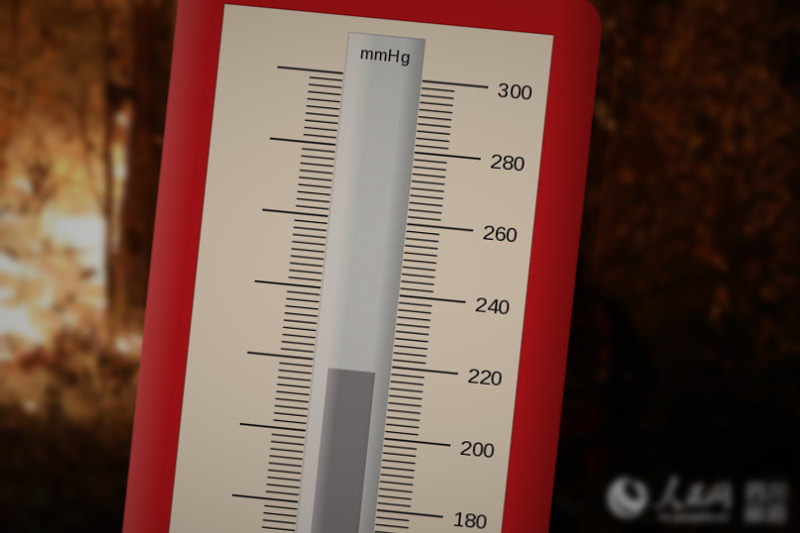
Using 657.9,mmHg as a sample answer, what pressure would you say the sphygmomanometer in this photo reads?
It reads 218,mmHg
